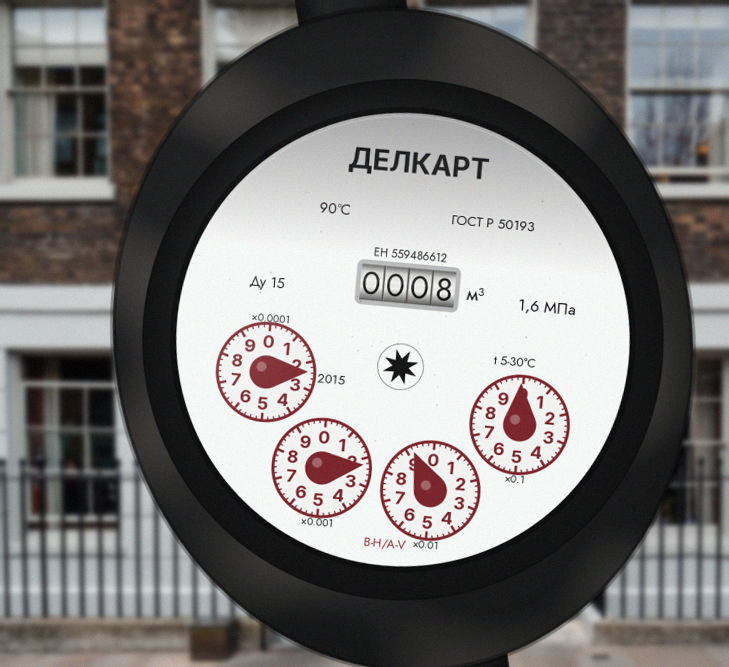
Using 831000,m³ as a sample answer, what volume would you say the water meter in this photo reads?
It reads 7.9922,m³
